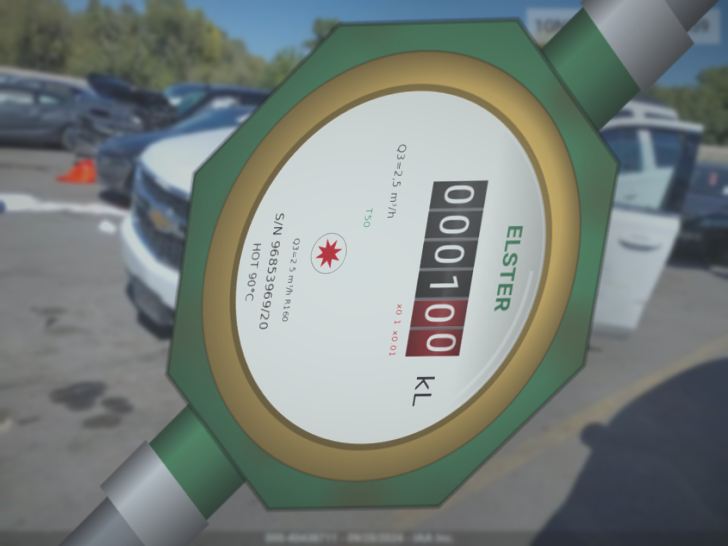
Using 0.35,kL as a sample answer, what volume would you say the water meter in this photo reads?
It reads 1.00,kL
